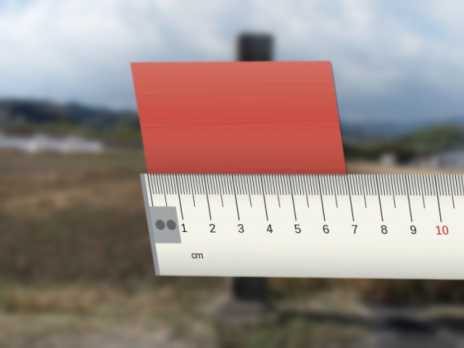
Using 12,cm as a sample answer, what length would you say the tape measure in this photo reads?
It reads 7,cm
